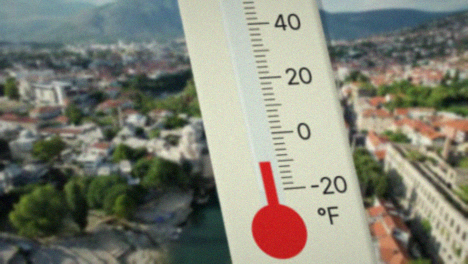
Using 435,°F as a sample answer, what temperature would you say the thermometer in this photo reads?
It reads -10,°F
